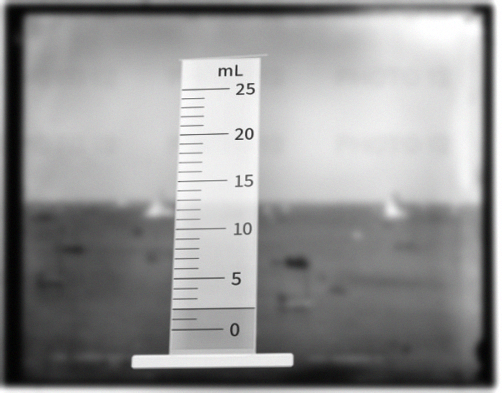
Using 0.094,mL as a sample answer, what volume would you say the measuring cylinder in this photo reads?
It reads 2,mL
